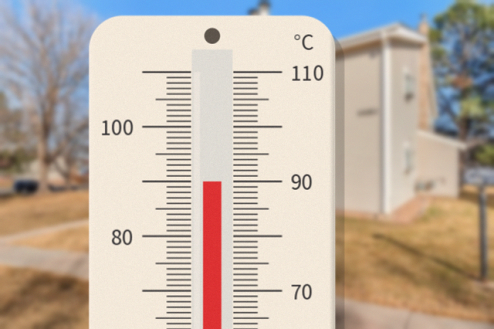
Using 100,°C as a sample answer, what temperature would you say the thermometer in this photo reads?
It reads 90,°C
